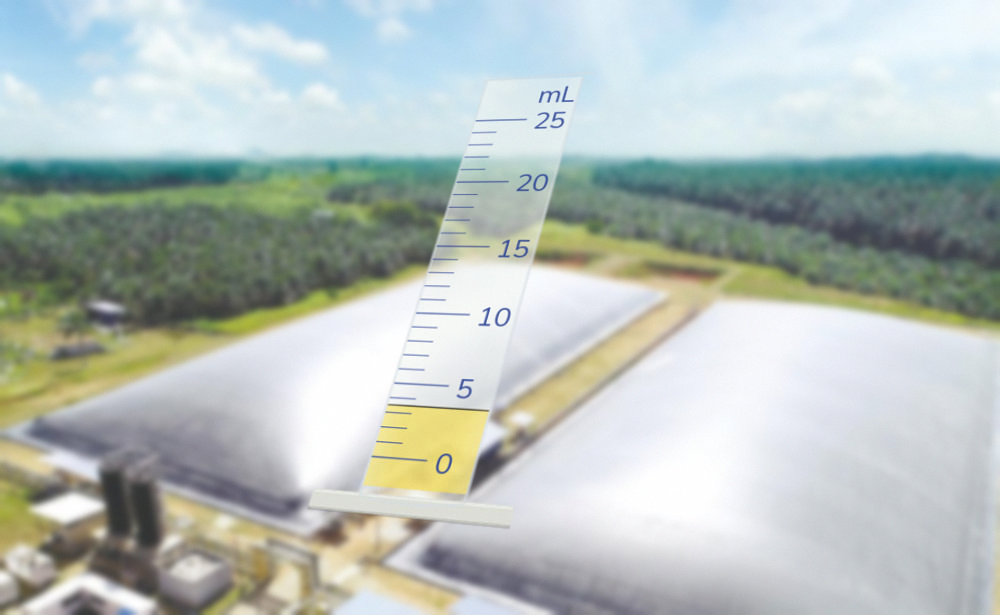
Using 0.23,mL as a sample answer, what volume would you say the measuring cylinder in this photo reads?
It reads 3.5,mL
